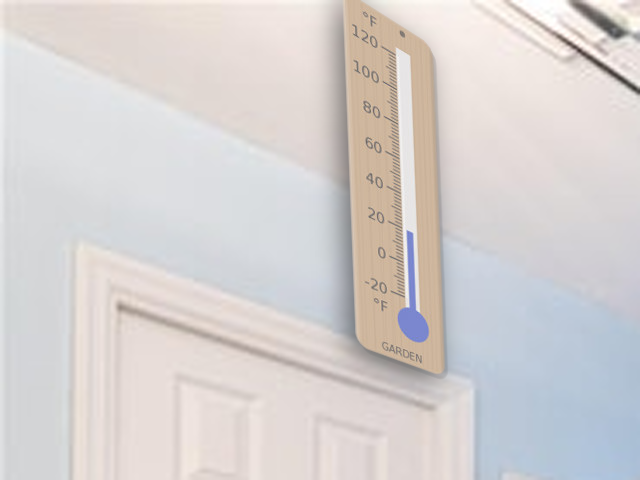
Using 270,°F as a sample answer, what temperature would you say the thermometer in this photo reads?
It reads 20,°F
